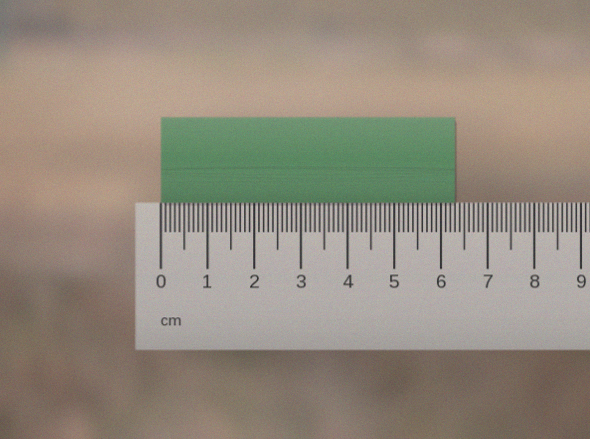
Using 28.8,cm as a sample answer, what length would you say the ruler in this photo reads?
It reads 6.3,cm
